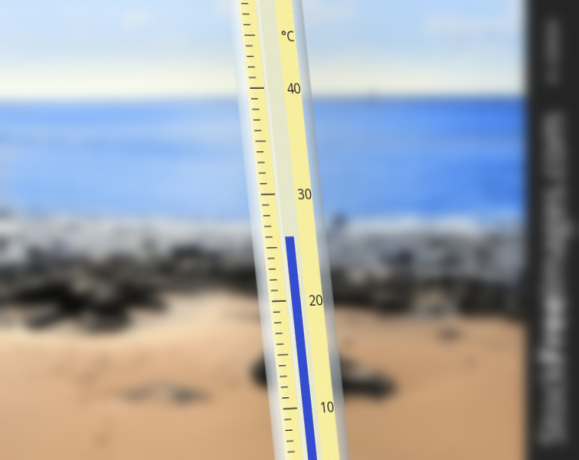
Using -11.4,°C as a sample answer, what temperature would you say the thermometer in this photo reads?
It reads 26,°C
